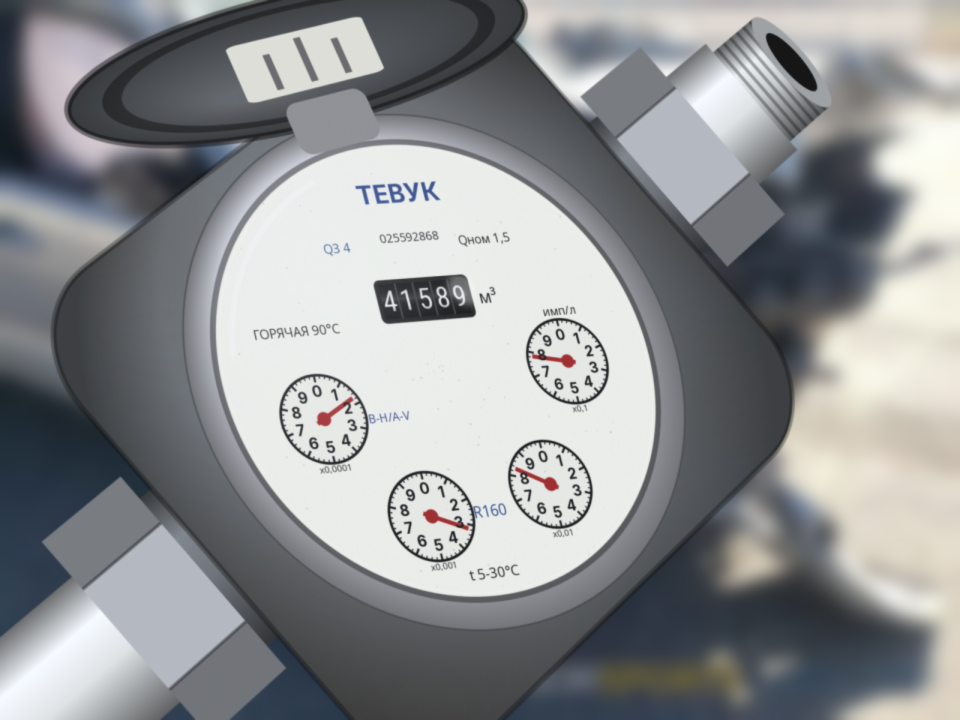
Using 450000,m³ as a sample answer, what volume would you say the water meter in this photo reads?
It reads 41589.7831,m³
